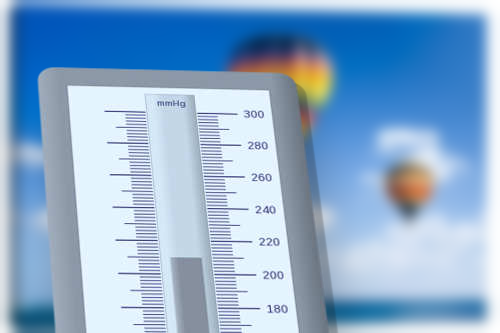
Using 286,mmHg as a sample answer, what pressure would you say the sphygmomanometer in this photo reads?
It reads 210,mmHg
